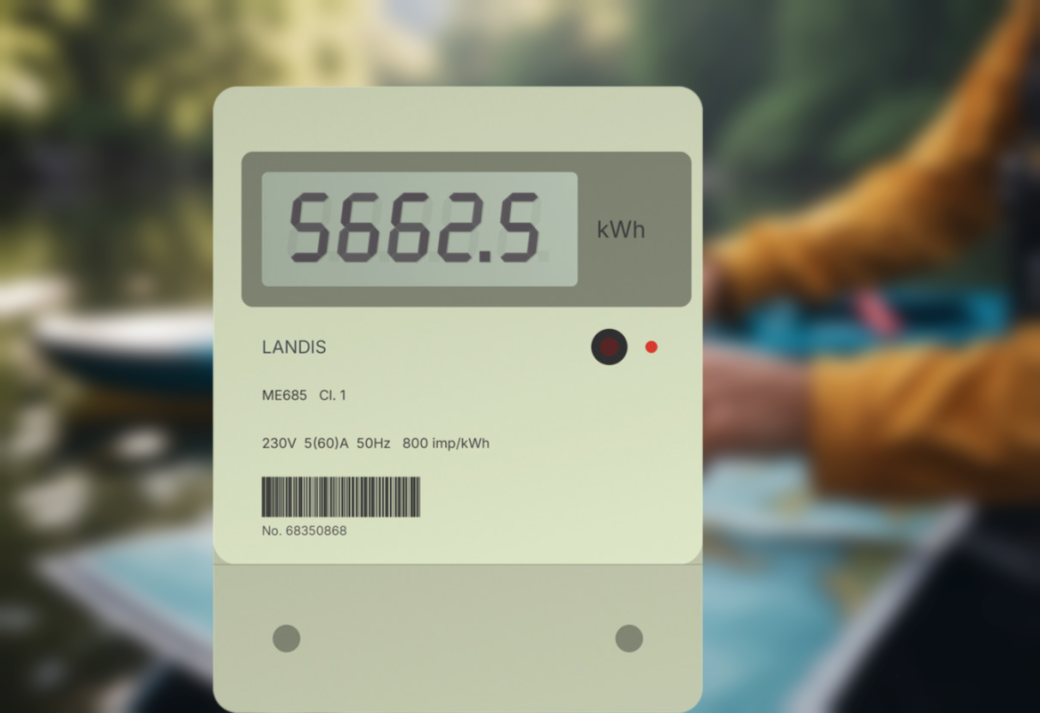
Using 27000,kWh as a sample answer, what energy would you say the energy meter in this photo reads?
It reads 5662.5,kWh
